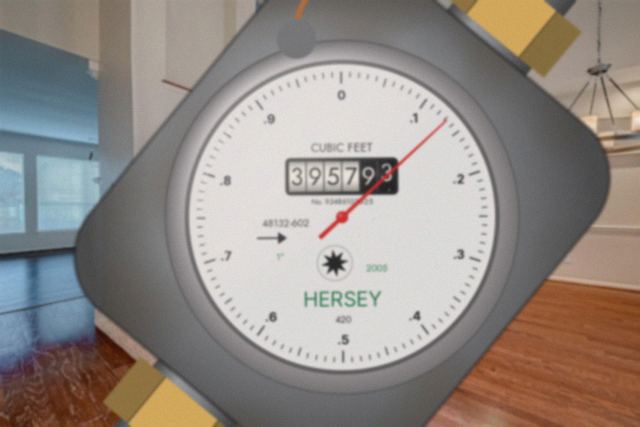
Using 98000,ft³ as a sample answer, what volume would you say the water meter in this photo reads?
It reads 395793.13,ft³
